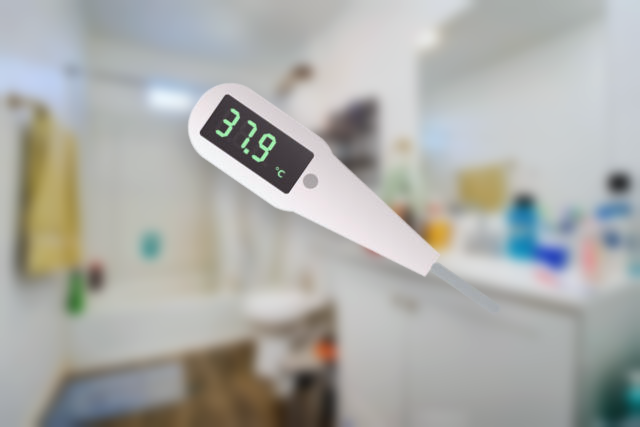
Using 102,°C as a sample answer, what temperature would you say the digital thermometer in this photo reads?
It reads 37.9,°C
